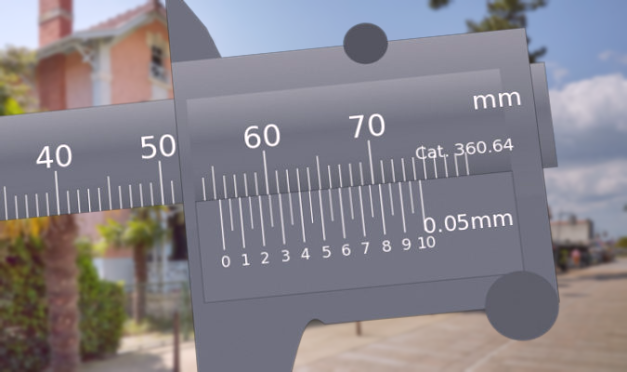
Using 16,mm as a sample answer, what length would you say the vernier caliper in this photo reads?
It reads 55.4,mm
